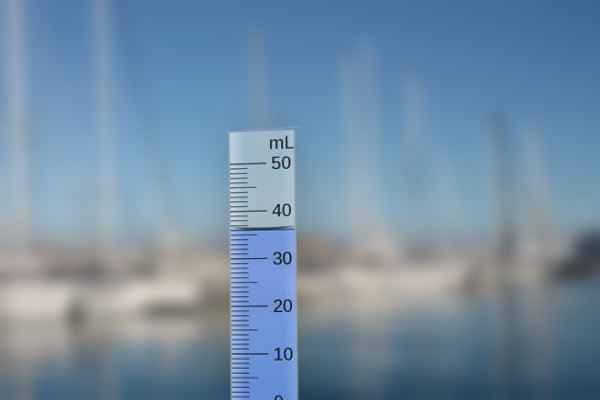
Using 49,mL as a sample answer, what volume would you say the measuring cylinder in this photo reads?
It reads 36,mL
